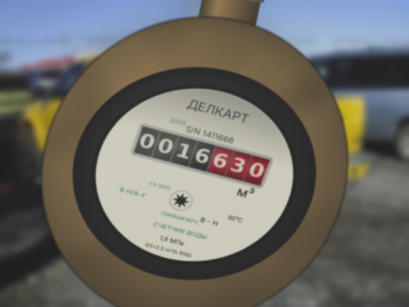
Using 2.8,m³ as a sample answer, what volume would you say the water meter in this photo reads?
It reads 16.630,m³
